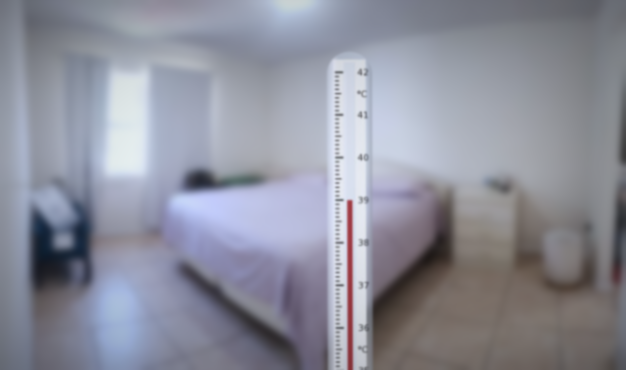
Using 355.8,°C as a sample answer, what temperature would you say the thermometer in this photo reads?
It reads 39,°C
